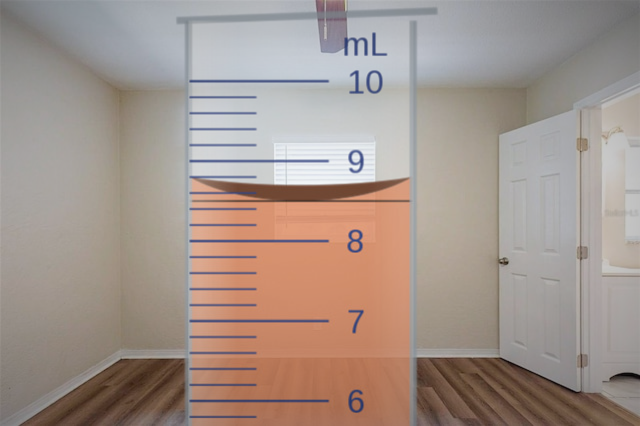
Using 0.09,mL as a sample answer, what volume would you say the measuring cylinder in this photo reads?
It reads 8.5,mL
